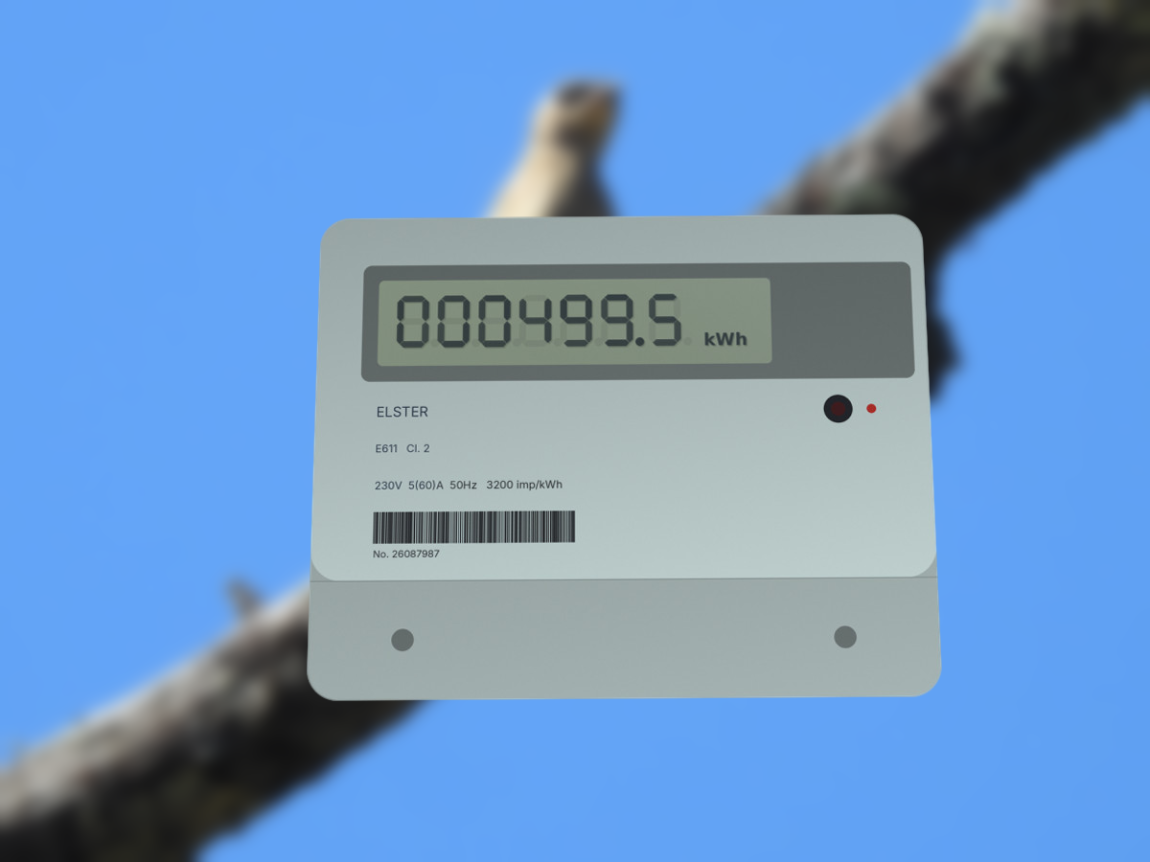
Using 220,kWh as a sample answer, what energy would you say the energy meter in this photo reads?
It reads 499.5,kWh
